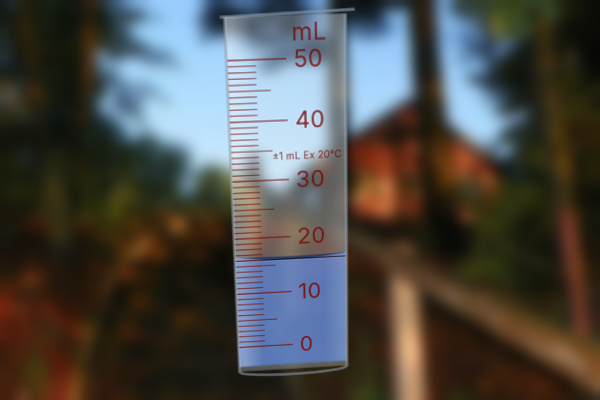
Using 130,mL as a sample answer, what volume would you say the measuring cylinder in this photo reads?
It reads 16,mL
